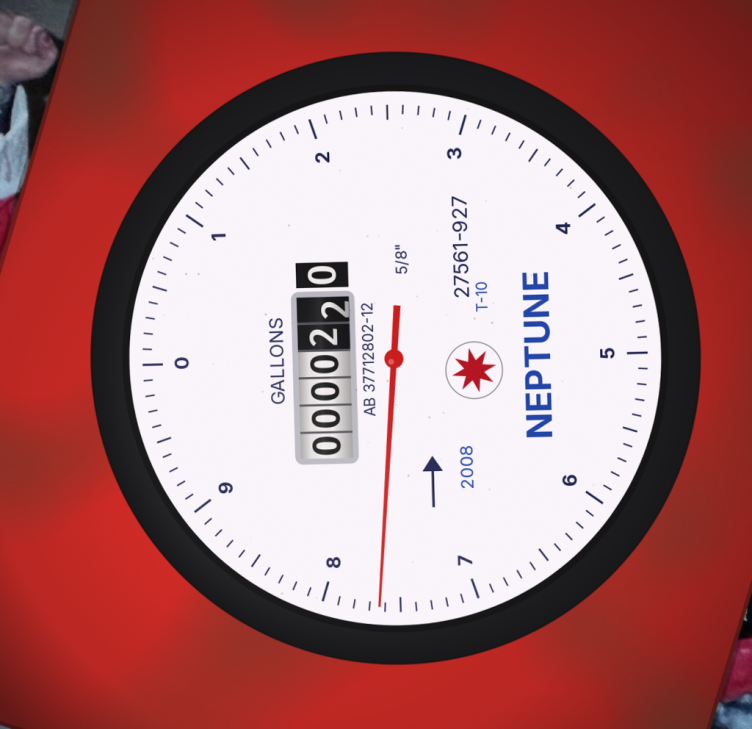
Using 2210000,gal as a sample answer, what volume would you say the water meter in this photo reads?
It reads 217.6,gal
